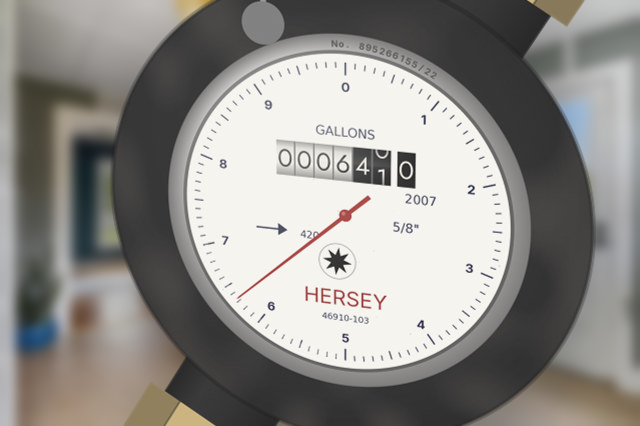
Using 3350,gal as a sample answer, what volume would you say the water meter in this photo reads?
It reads 6406.3,gal
